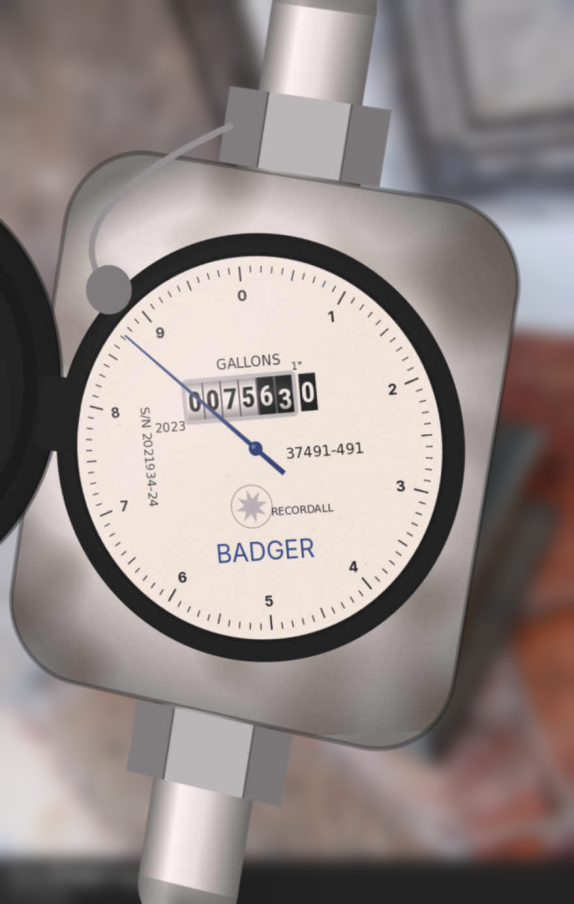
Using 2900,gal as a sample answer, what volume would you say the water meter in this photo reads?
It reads 75628.7,gal
